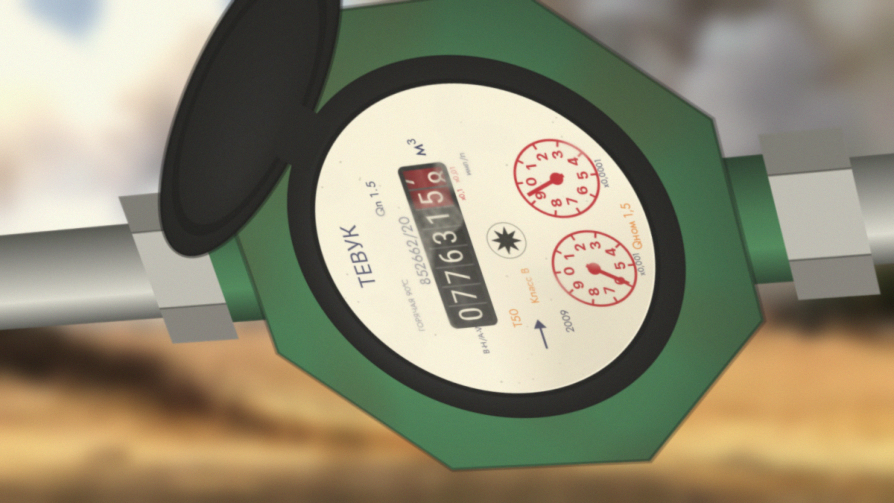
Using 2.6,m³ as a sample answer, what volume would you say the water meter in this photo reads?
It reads 77631.5759,m³
